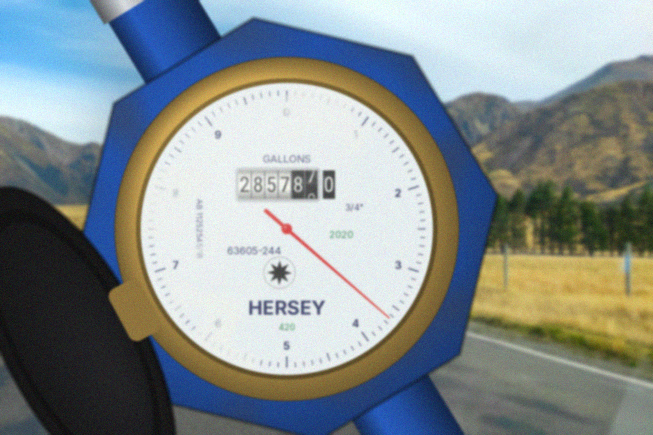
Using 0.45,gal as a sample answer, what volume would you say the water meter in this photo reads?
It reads 2857873.6,gal
